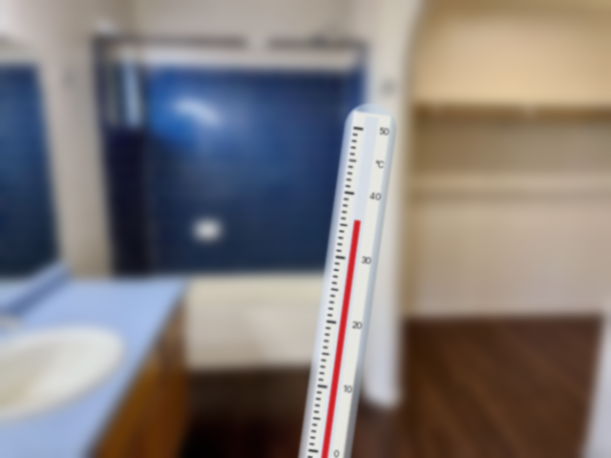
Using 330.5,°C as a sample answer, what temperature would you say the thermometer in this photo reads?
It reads 36,°C
